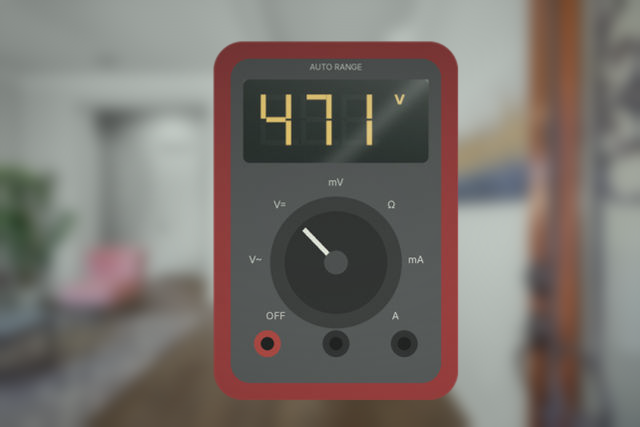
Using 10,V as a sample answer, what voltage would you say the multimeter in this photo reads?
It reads 471,V
